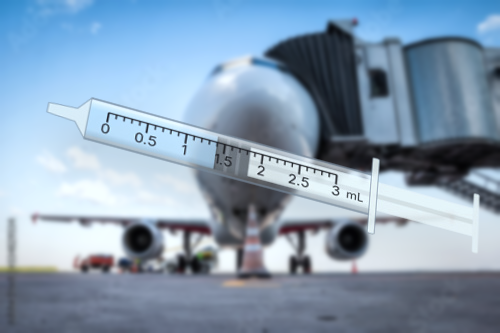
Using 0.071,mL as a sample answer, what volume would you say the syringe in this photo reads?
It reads 1.4,mL
